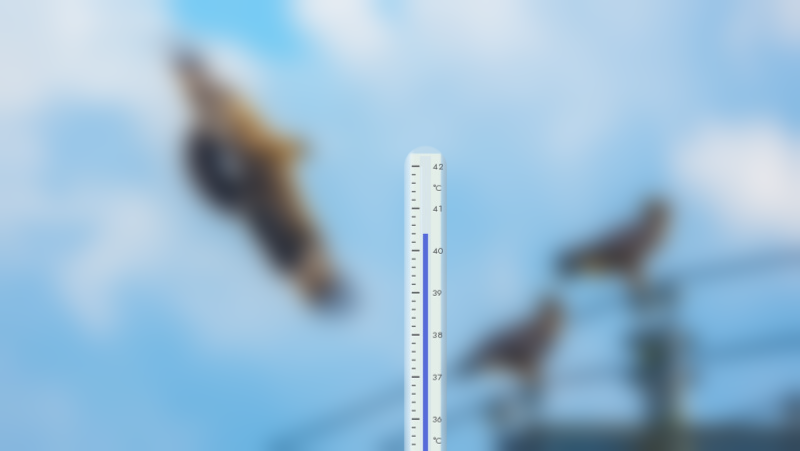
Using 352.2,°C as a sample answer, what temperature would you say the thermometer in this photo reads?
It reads 40.4,°C
